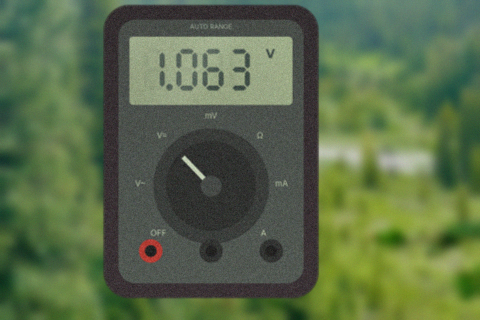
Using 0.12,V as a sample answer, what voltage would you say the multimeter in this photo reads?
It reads 1.063,V
